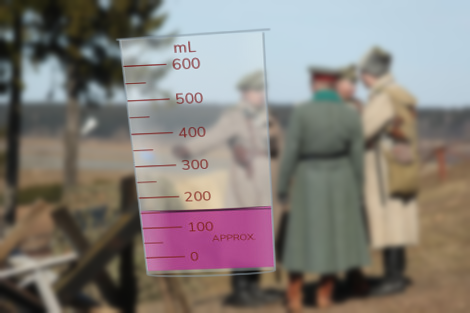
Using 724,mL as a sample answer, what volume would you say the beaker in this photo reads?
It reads 150,mL
